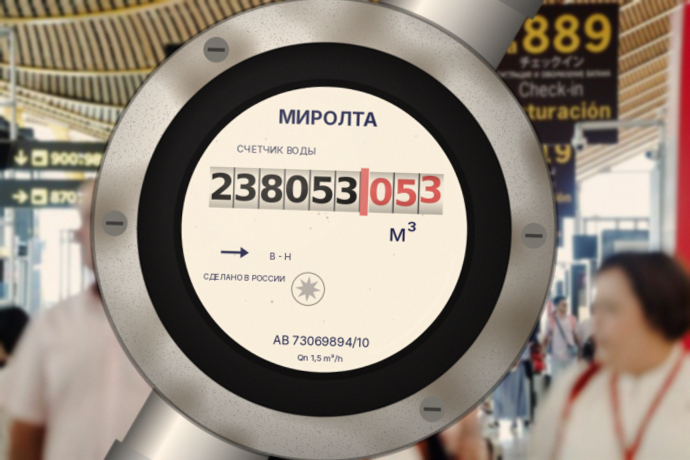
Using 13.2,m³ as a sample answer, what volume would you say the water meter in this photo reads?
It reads 238053.053,m³
